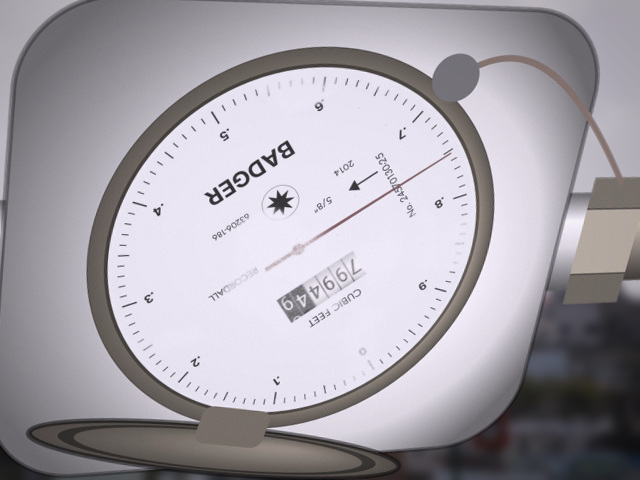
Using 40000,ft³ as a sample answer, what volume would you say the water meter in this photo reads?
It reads 799448.75,ft³
